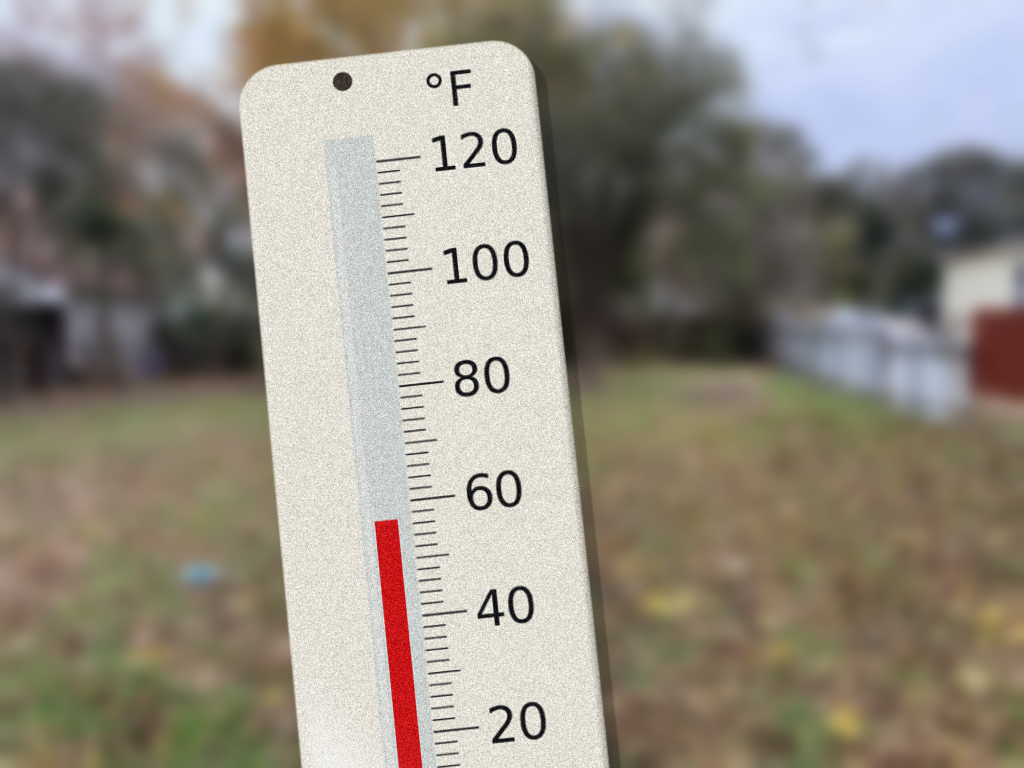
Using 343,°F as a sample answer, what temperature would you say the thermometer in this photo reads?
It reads 57,°F
